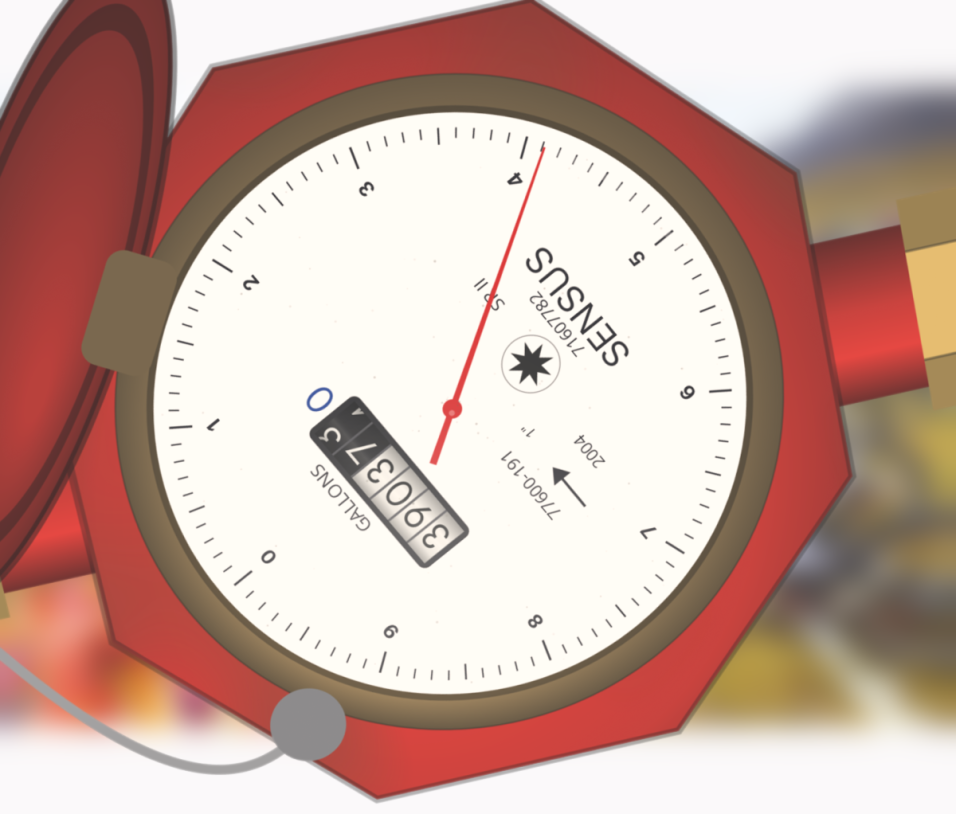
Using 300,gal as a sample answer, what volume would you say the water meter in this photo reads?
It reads 3903734.1,gal
